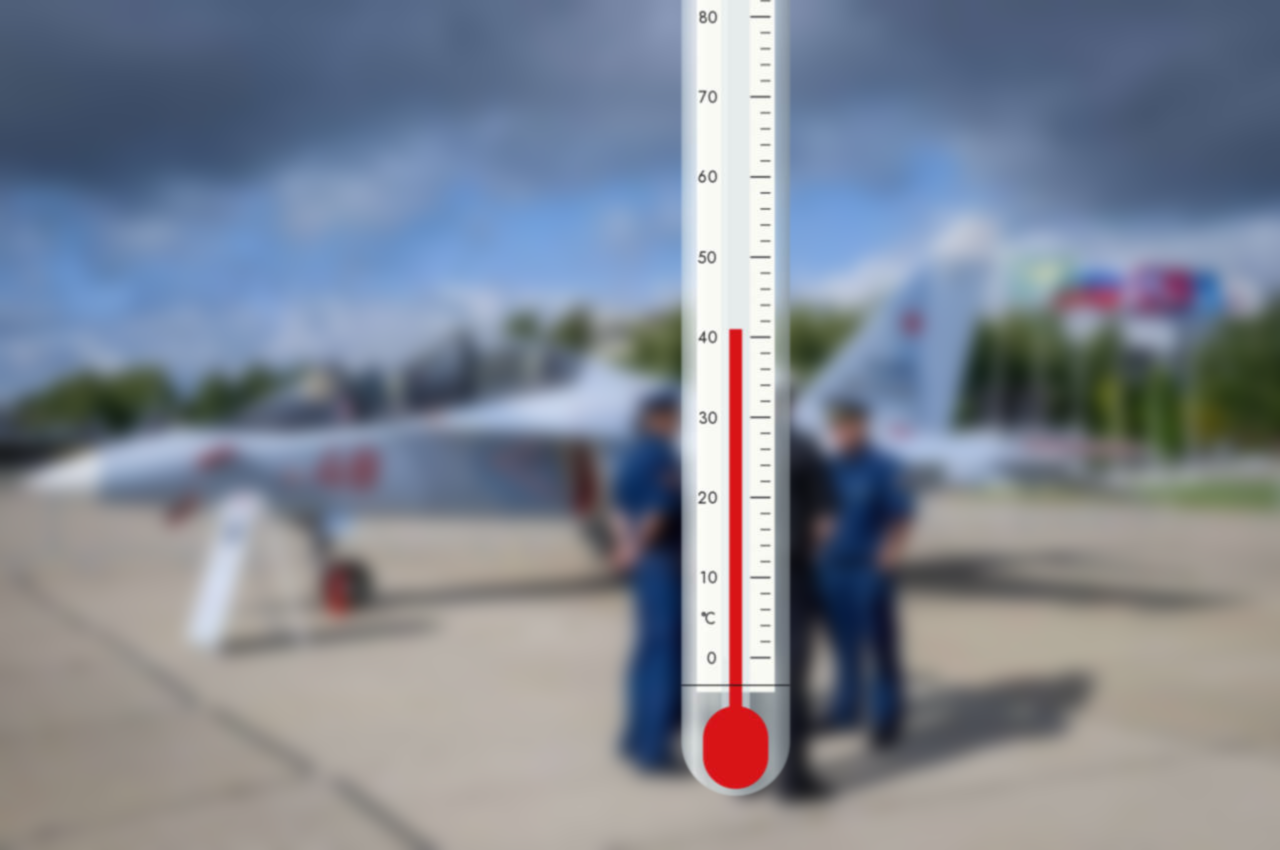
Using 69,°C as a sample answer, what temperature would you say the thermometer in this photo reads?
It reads 41,°C
